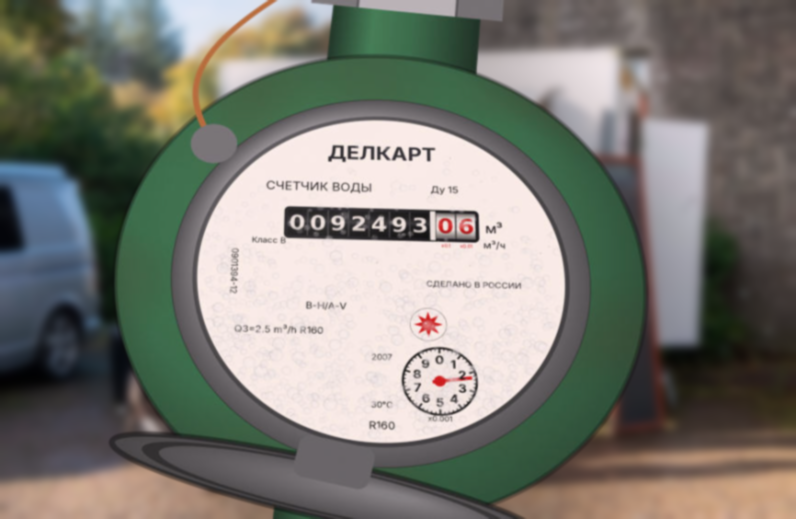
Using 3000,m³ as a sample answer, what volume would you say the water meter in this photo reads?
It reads 92493.062,m³
